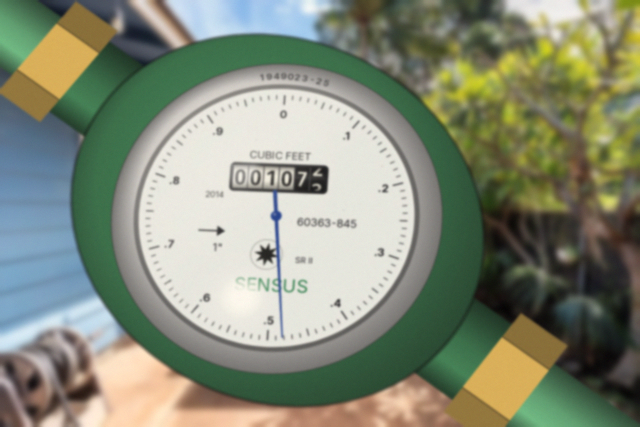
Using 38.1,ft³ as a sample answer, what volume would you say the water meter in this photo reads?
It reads 1072.48,ft³
